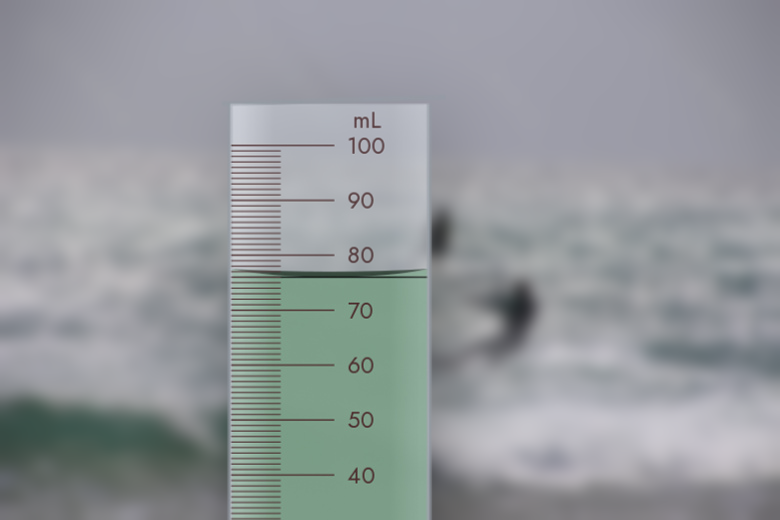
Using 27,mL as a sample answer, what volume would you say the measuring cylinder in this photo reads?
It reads 76,mL
